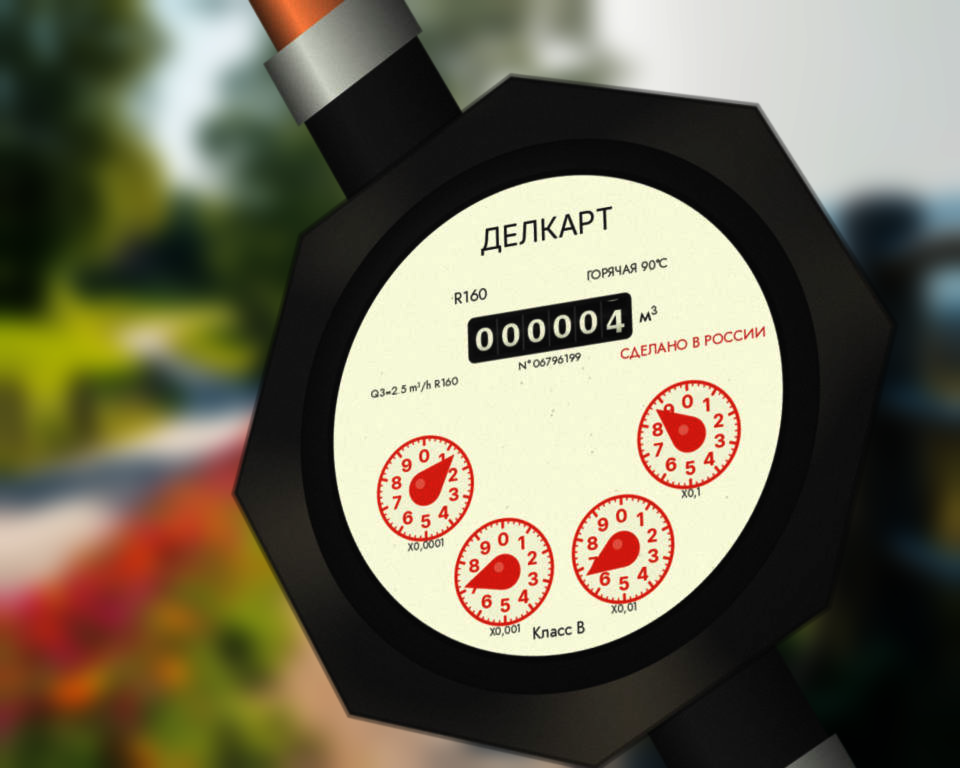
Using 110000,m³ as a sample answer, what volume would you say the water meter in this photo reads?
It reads 3.8671,m³
